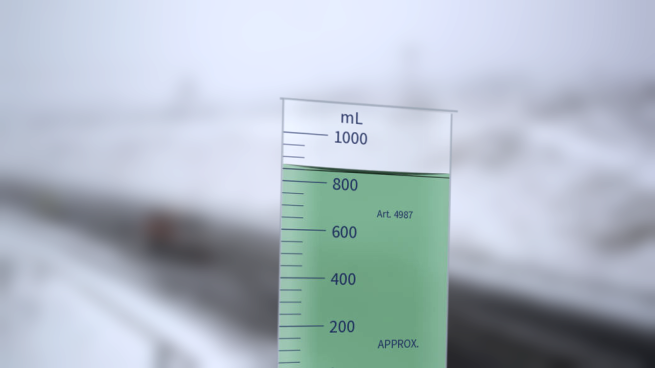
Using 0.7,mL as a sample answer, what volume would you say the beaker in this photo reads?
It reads 850,mL
